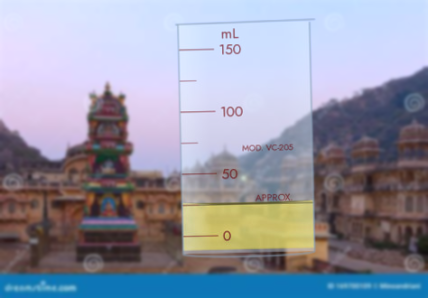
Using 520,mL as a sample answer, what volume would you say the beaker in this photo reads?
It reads 25,mL
